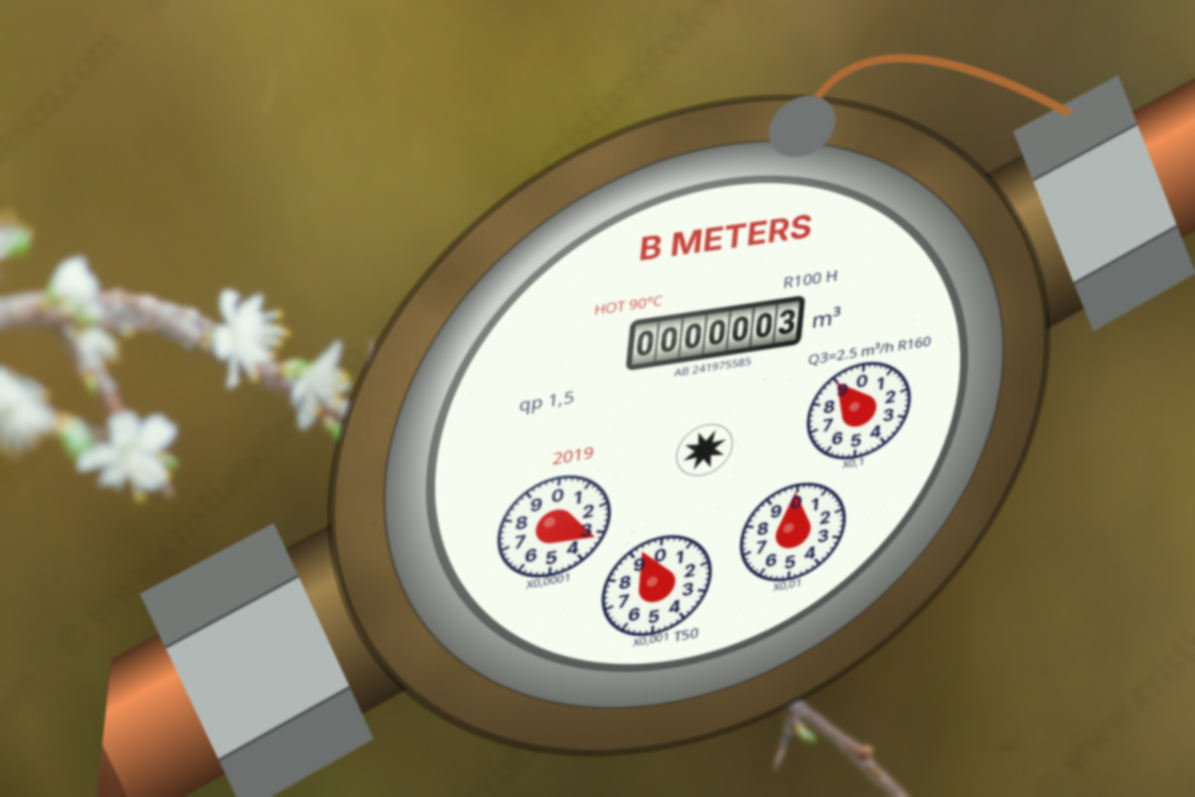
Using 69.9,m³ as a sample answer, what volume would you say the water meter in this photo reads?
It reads 3.8993,m³
